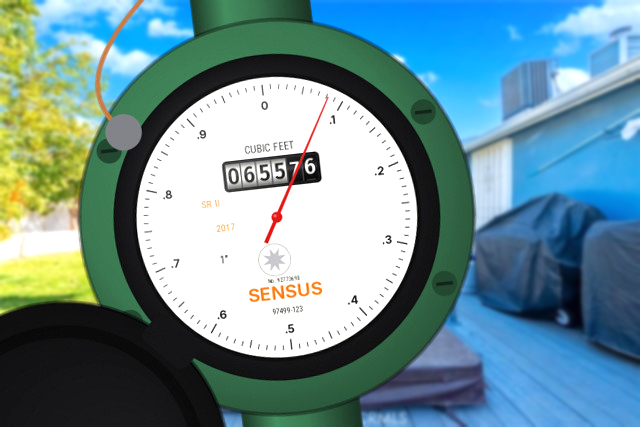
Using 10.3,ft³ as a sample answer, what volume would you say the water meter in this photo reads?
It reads 65576.08,ft³
